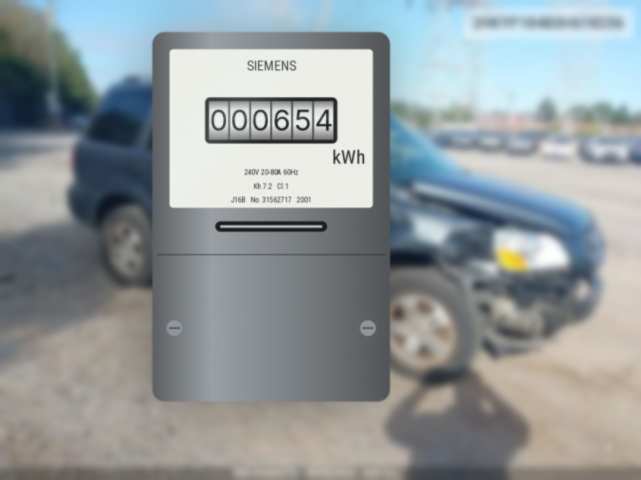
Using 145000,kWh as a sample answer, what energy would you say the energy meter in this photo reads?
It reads 654,kWh
